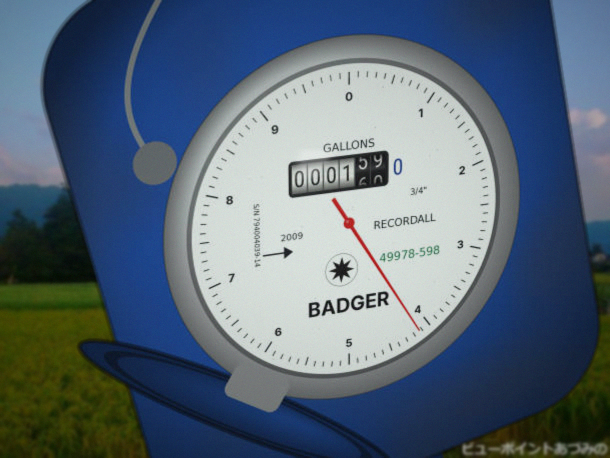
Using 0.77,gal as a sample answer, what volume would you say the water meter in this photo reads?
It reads 1594.1,gal
